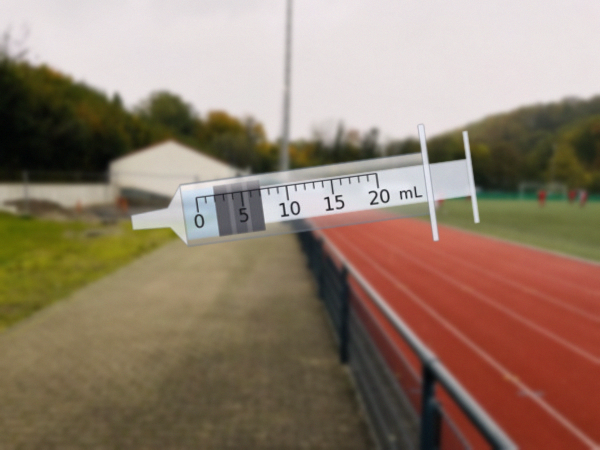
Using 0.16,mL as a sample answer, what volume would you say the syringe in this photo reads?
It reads 2,mL
